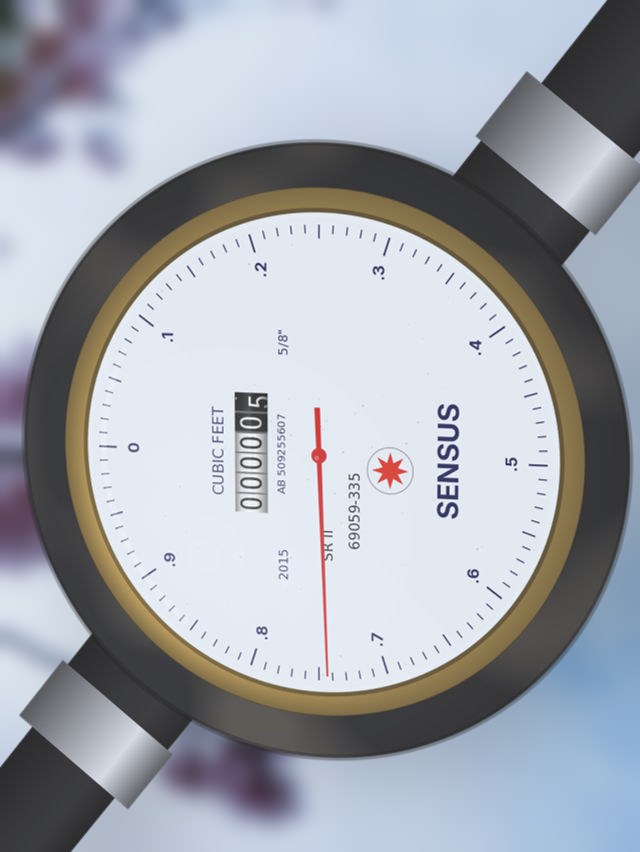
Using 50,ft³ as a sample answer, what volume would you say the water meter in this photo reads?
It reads 4.74,ft³
